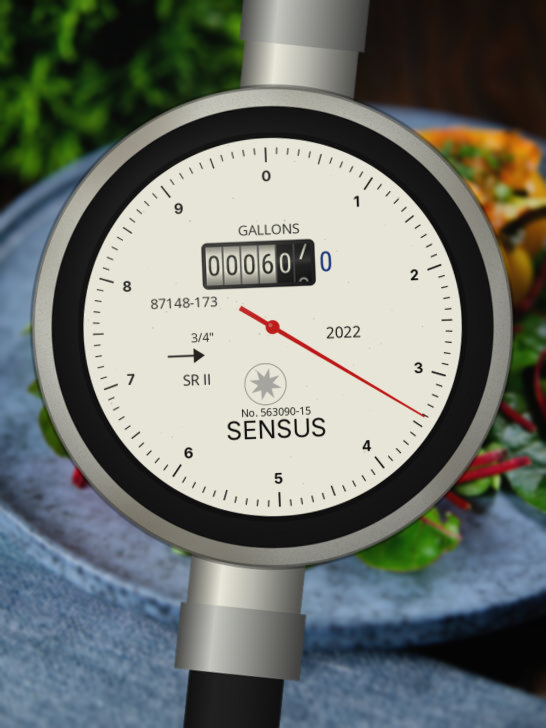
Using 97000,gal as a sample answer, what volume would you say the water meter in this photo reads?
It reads 6073.4,gal
